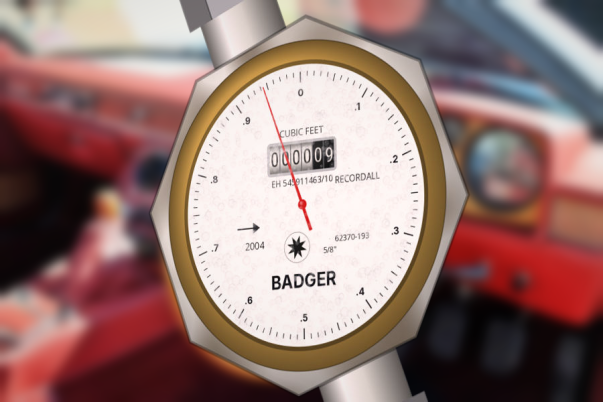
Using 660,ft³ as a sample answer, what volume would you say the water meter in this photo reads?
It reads 8.94,ft³
